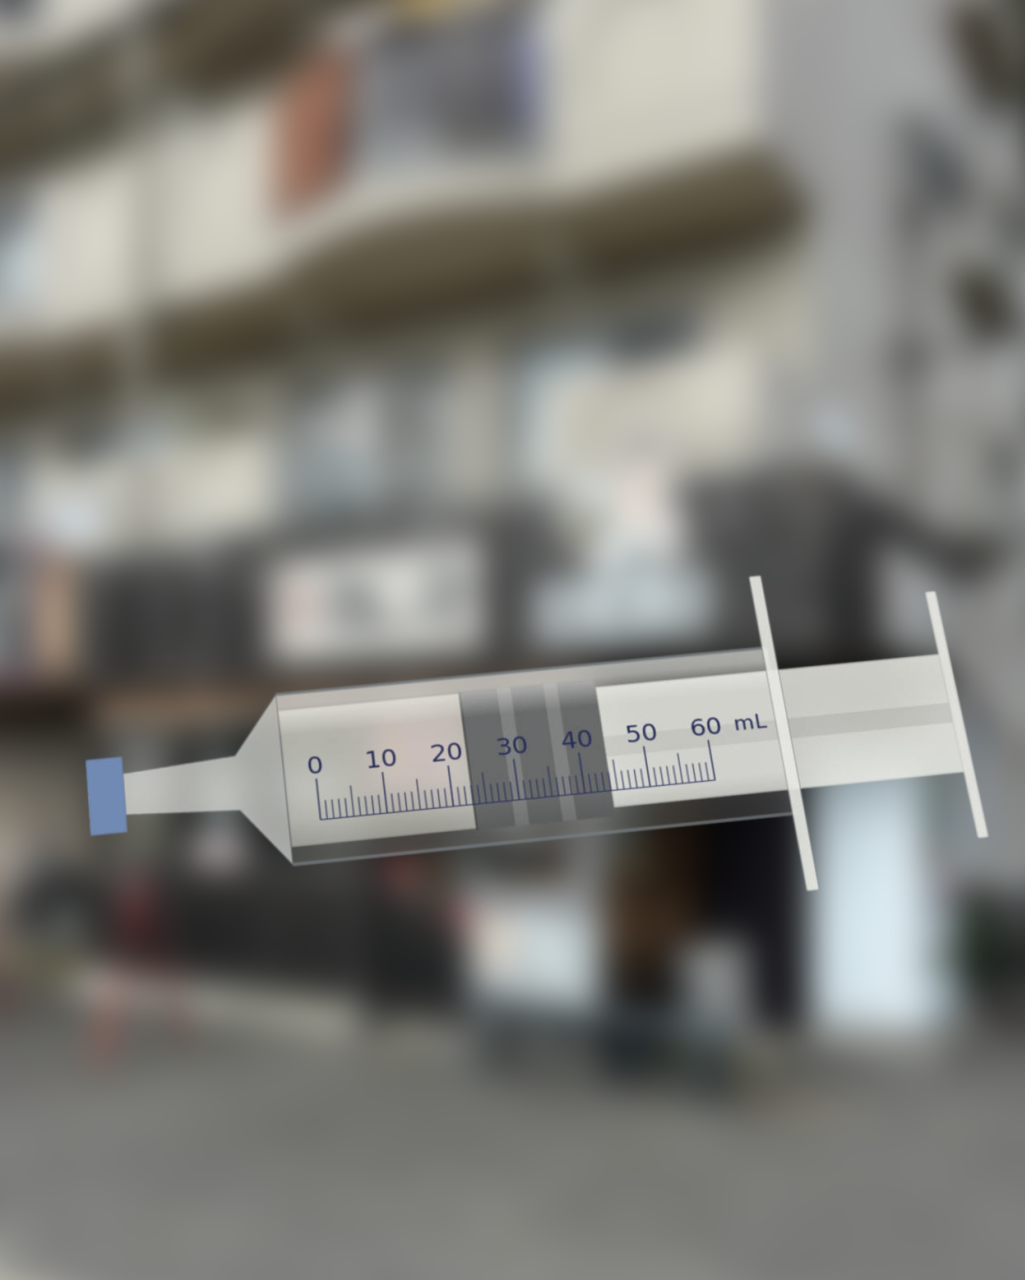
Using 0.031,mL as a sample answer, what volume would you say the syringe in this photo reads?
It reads 23,mL
